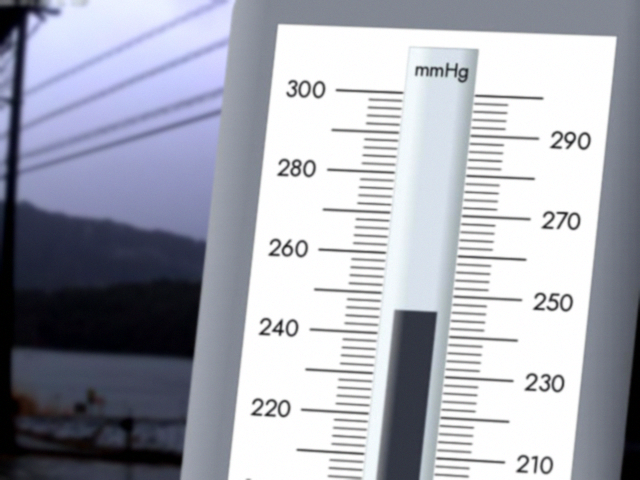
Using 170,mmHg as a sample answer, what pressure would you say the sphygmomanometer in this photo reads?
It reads 246,mmHg
